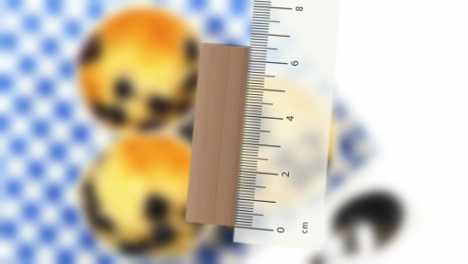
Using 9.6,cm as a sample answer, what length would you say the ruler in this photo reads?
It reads 6.5,cm
